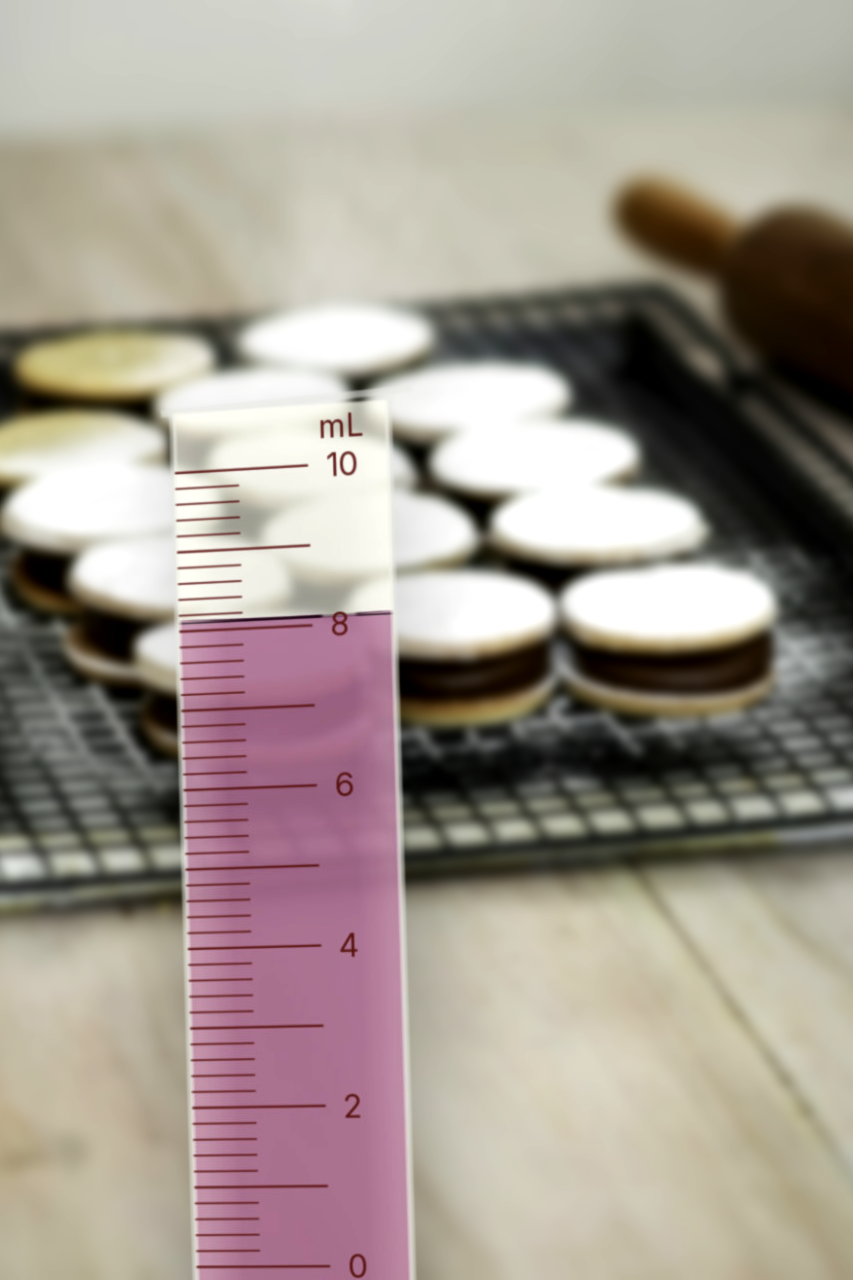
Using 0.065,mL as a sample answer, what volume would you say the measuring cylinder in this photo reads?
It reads 8.1,mL
